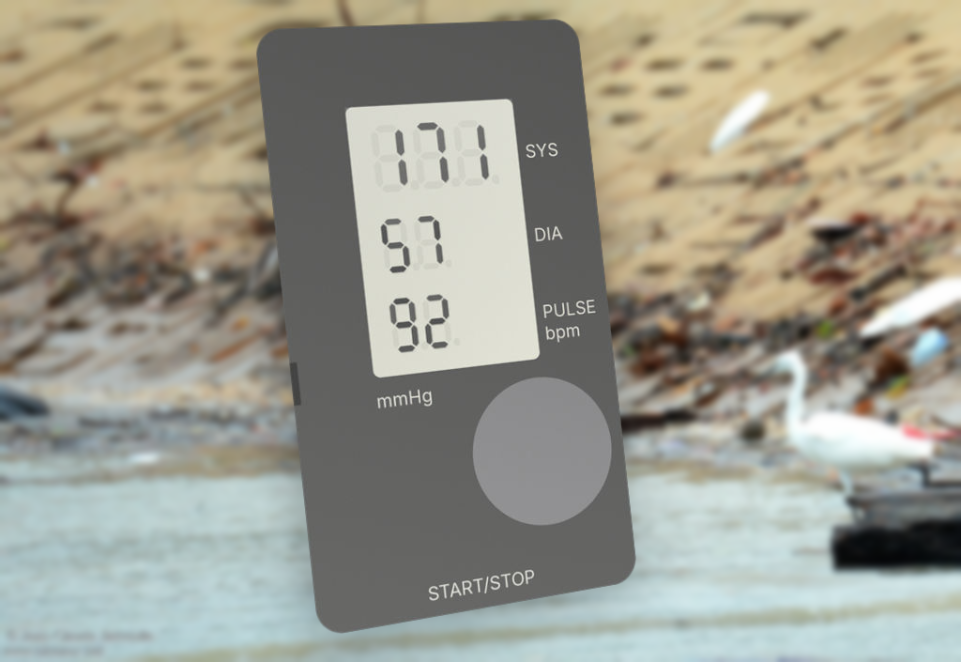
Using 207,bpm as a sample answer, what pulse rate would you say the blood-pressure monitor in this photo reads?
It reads 92,bpm
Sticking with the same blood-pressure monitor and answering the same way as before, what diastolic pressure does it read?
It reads 57,mmHg
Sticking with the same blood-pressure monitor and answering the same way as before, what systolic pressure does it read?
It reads 171,mmHg
